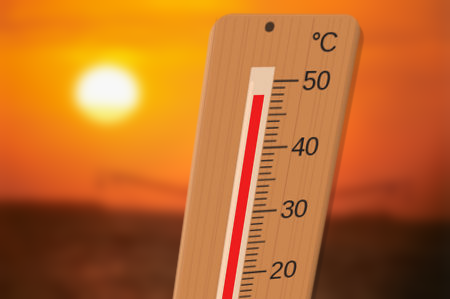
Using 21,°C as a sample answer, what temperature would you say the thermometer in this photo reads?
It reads 48,°C
